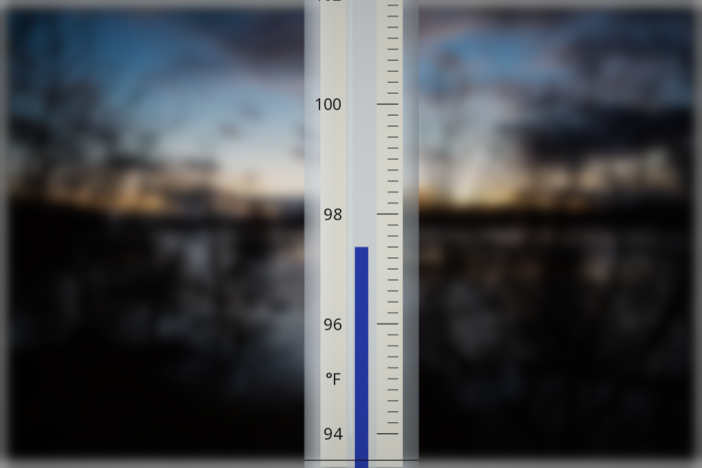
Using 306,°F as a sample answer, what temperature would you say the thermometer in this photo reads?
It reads 97.4,°F
